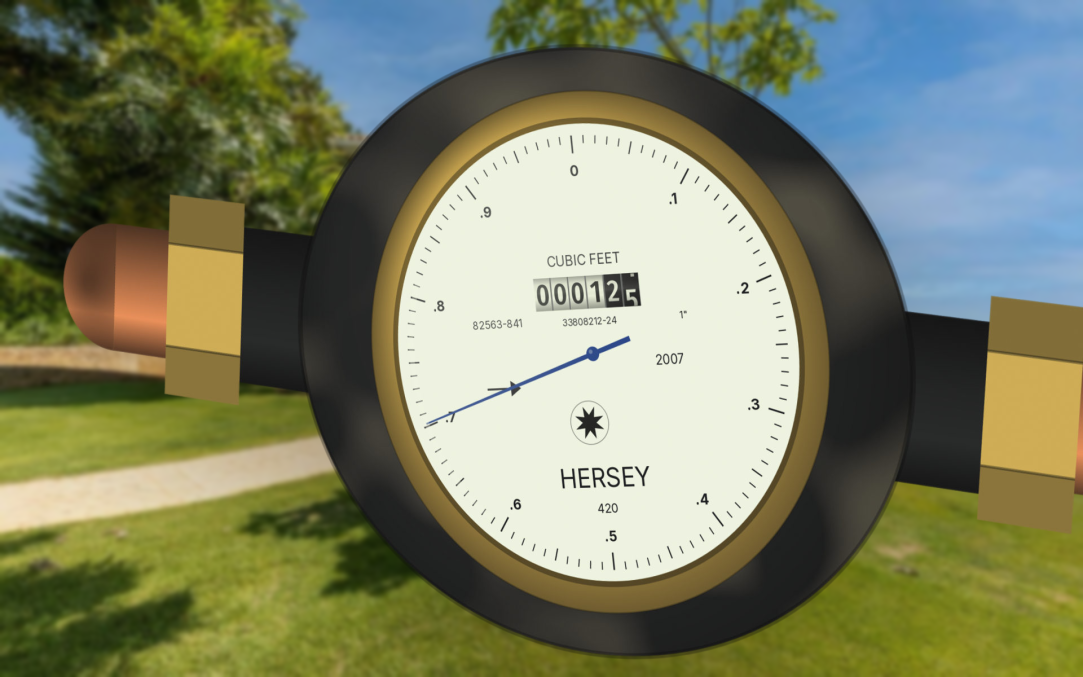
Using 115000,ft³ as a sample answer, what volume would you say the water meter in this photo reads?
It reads 124.70,ft³
